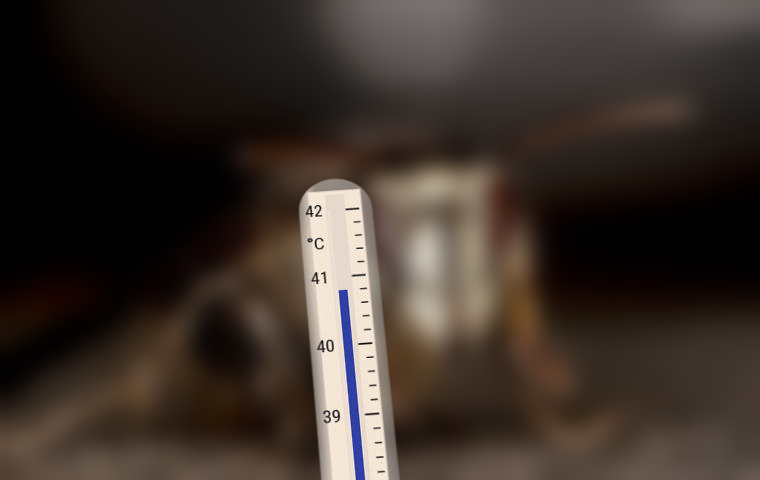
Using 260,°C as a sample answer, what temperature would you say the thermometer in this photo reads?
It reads 40.8,°C
